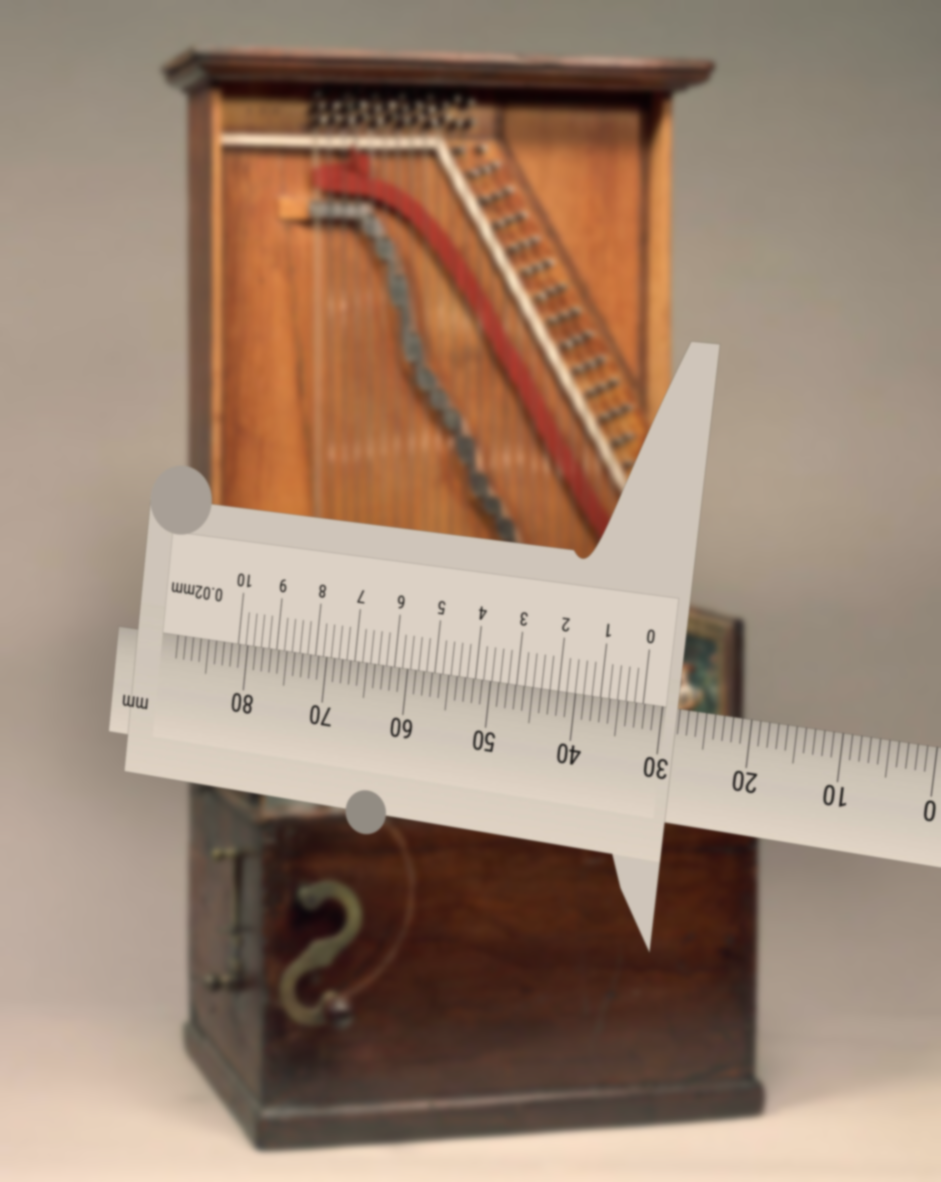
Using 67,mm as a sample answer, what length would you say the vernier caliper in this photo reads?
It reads 32.2,mm
